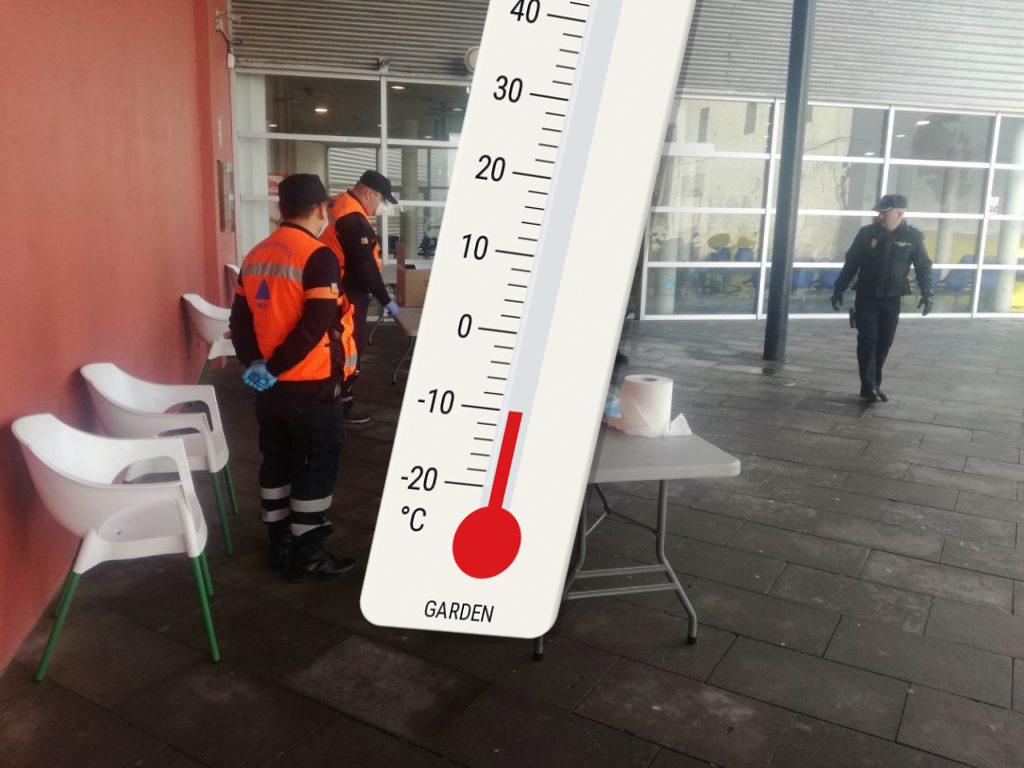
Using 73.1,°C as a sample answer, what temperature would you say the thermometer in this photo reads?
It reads -10,°C
